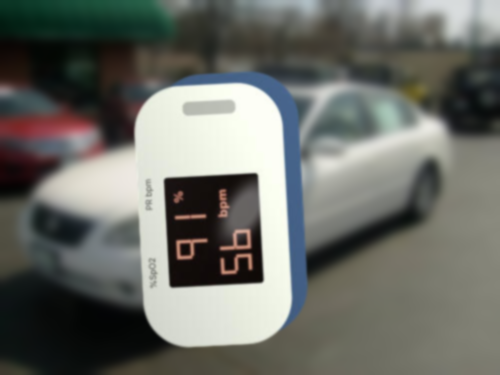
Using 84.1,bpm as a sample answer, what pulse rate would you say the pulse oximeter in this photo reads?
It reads 56,bpm
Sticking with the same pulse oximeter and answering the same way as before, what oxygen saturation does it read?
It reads 91,%
